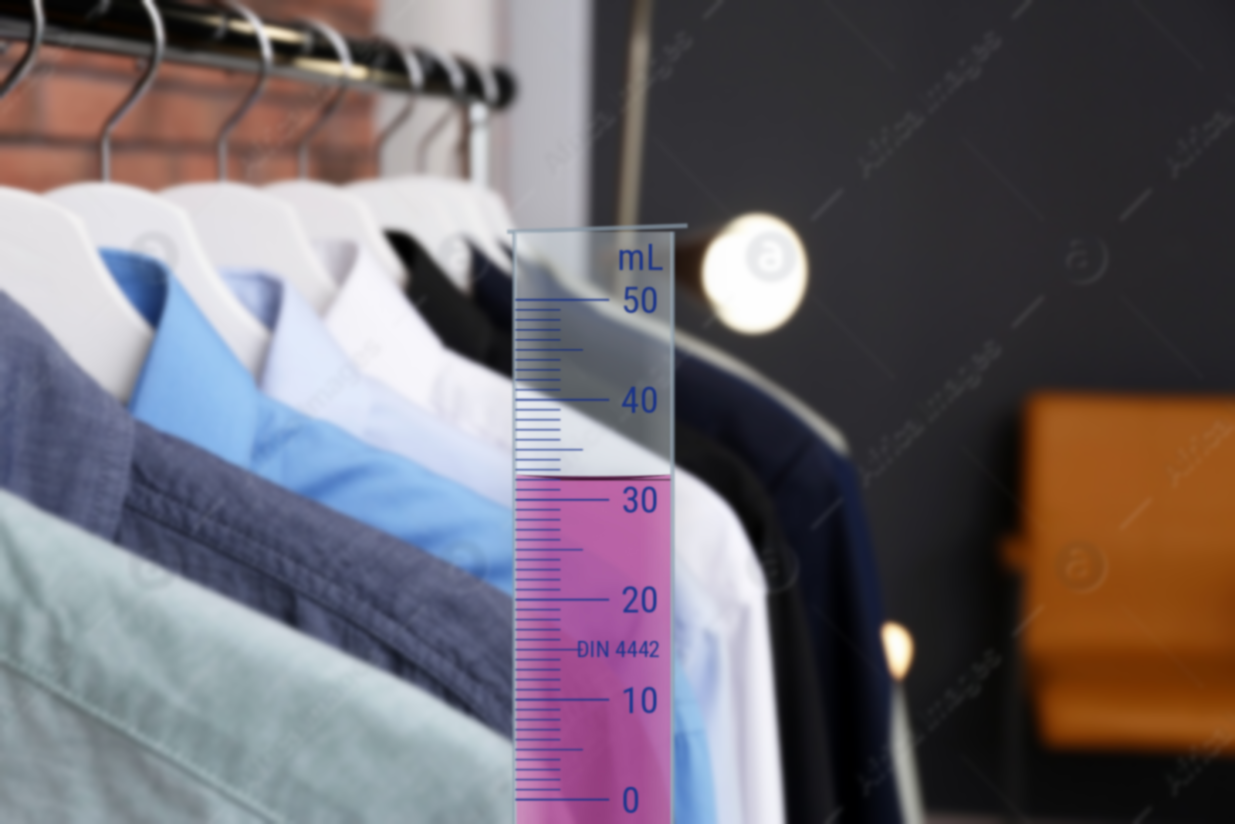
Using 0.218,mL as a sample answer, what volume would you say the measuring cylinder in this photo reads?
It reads 32,mL
